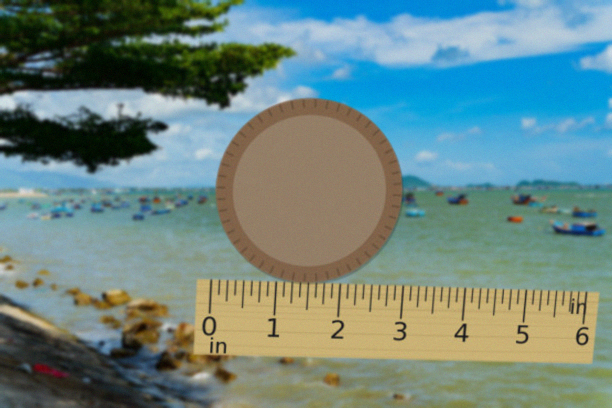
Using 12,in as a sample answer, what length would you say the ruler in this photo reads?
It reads 2.875,in
